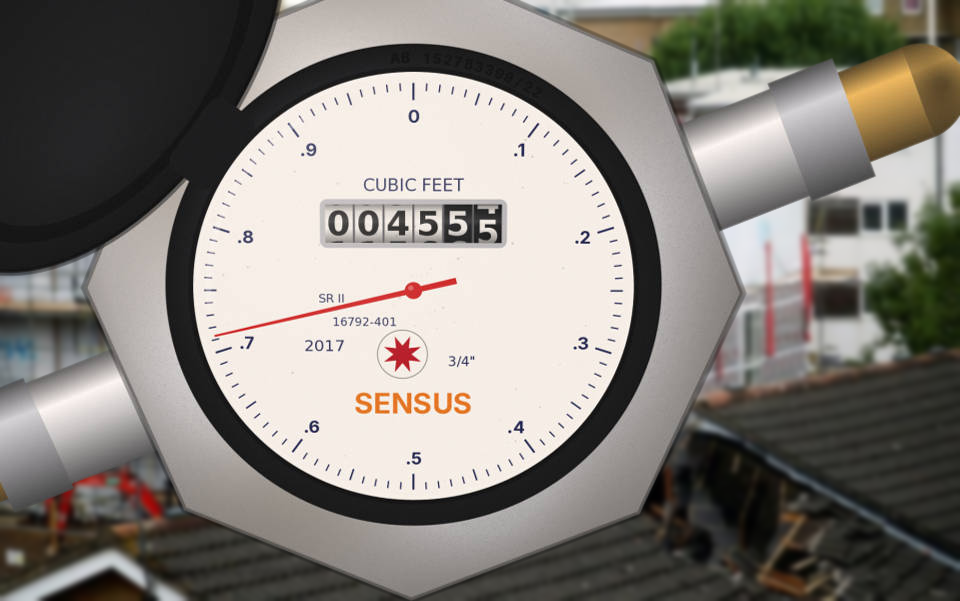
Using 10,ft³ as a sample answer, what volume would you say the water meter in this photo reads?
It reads 4554.71,ft³
